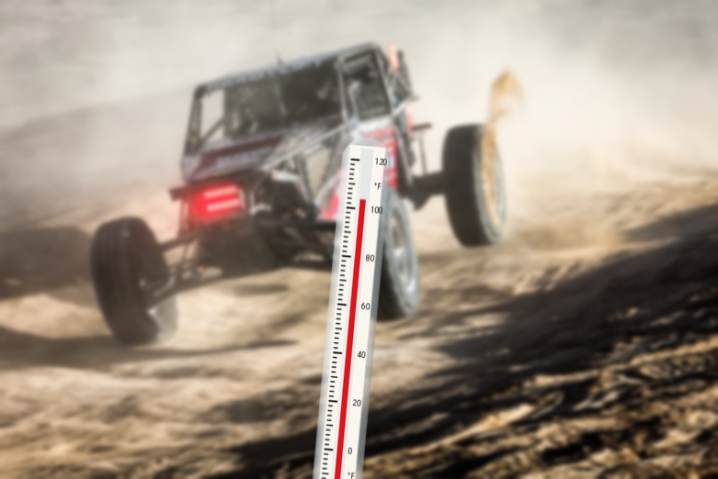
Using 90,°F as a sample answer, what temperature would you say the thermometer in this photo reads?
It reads 104,°F
